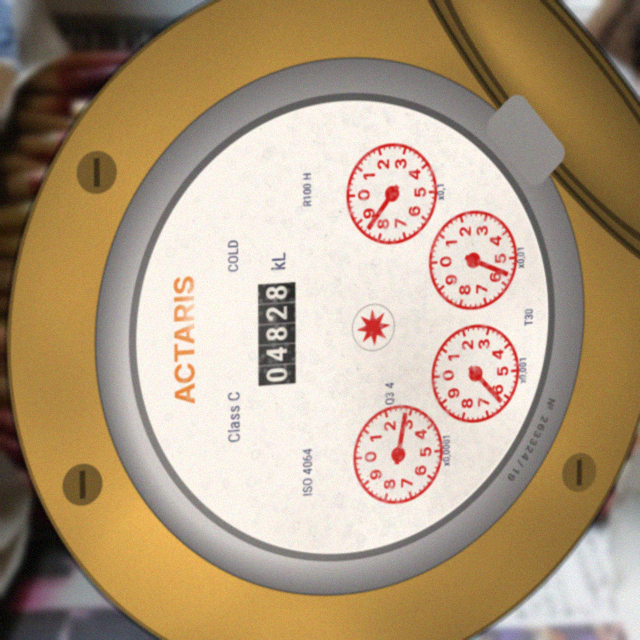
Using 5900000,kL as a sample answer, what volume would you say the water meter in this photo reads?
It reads 4828.8562,kL
